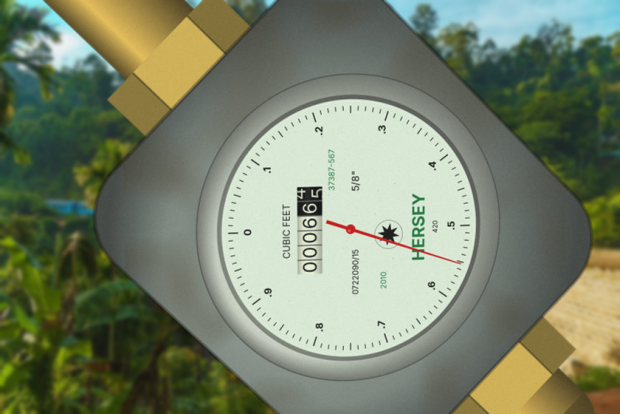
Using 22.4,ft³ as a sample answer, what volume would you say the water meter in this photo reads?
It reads 664.55,ft³
